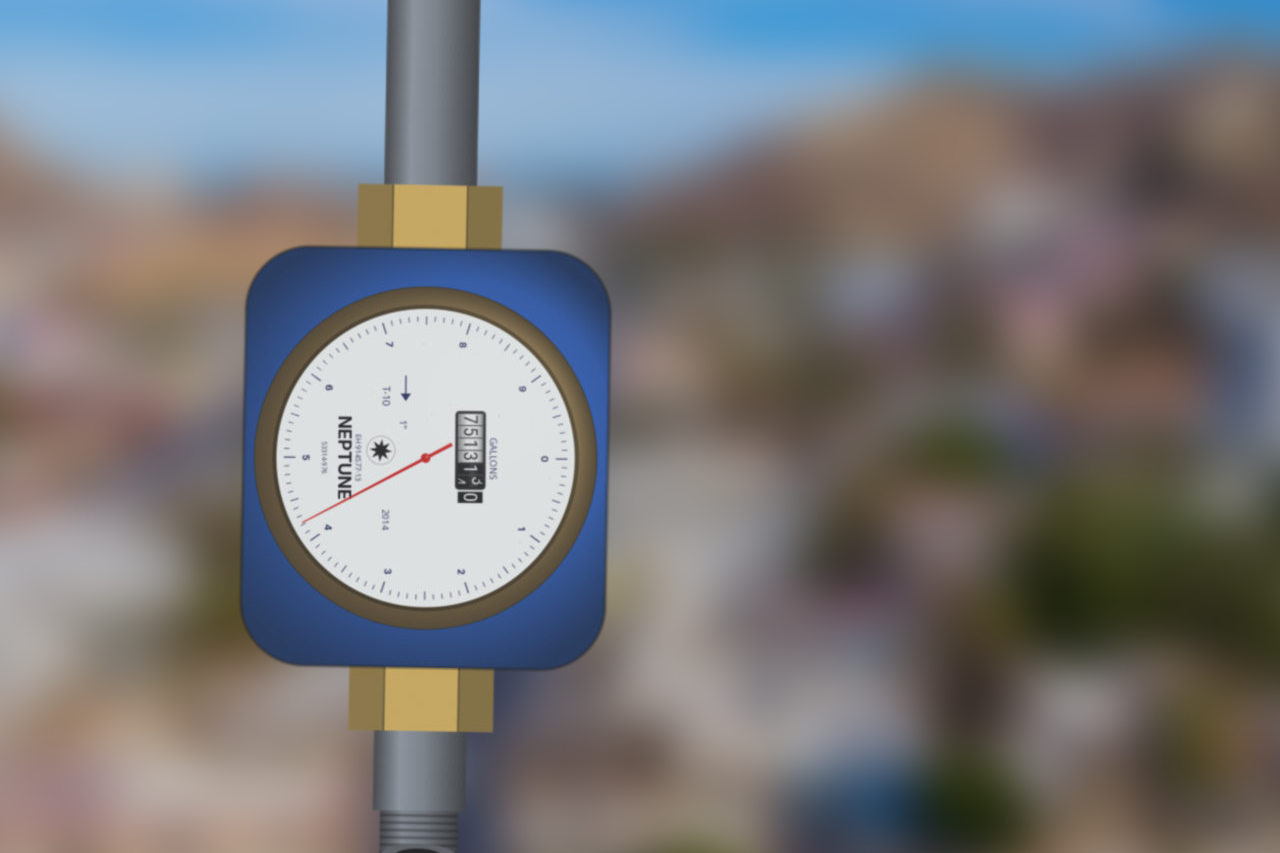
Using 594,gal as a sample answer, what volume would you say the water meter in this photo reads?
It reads 7513134.2,gal
